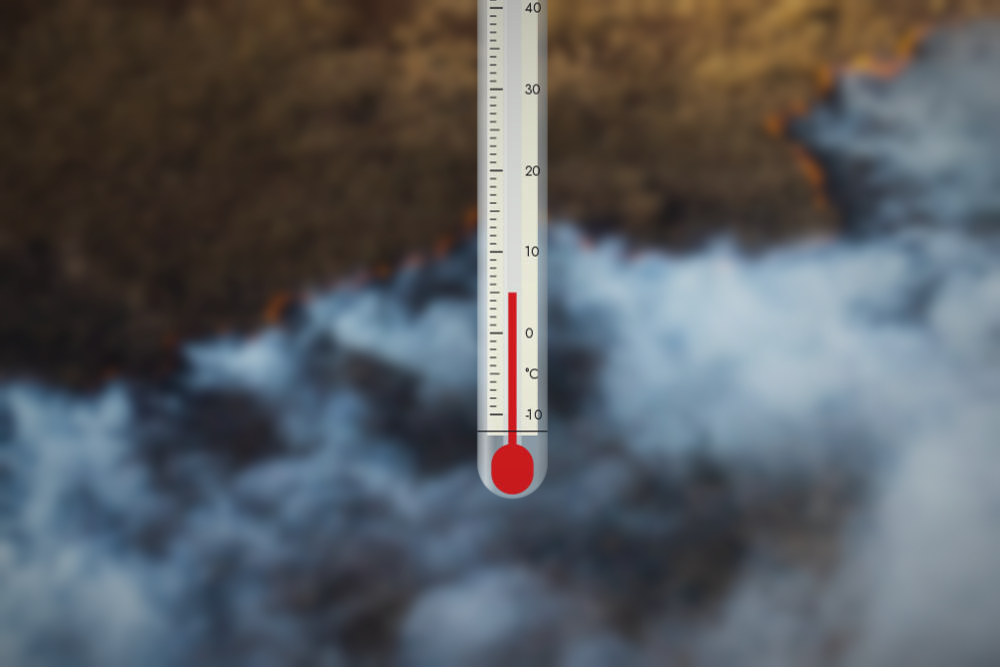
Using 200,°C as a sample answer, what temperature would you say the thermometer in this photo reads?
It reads 5,°C
